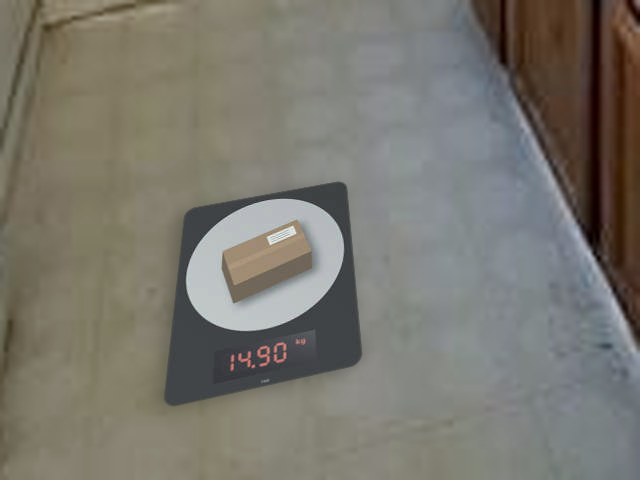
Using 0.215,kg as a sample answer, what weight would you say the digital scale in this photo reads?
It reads 14.90,kg
